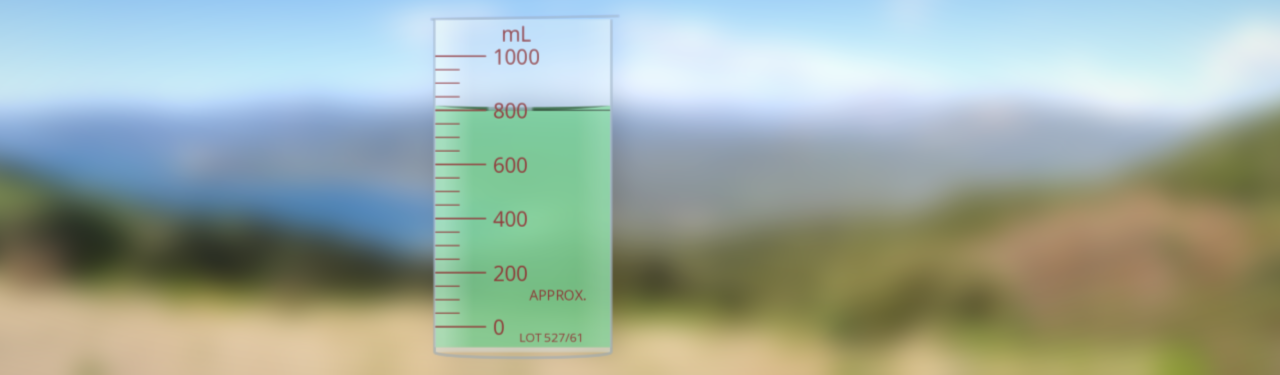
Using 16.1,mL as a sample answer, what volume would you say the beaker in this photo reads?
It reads 800,mL
